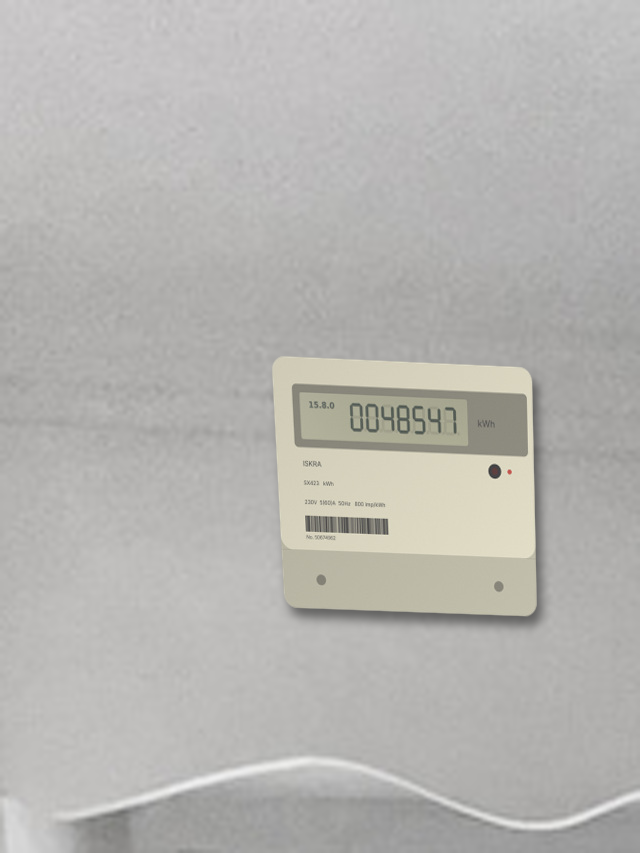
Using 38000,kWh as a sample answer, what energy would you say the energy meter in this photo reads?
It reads 48547,kWh
